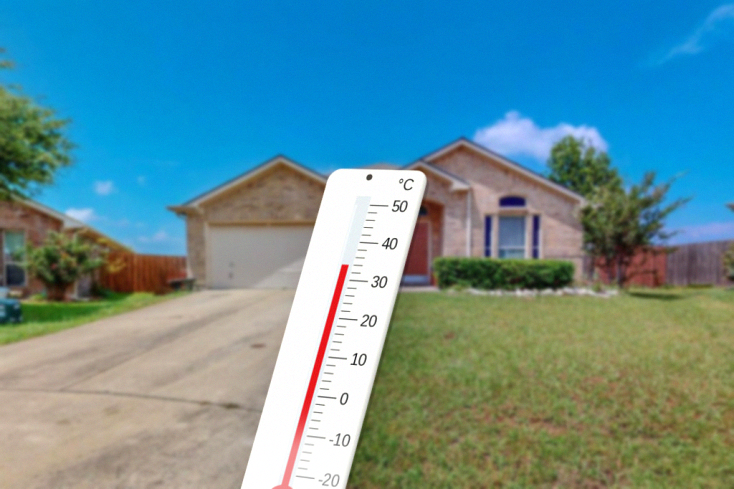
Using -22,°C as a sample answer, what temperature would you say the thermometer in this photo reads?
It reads 34,°C
